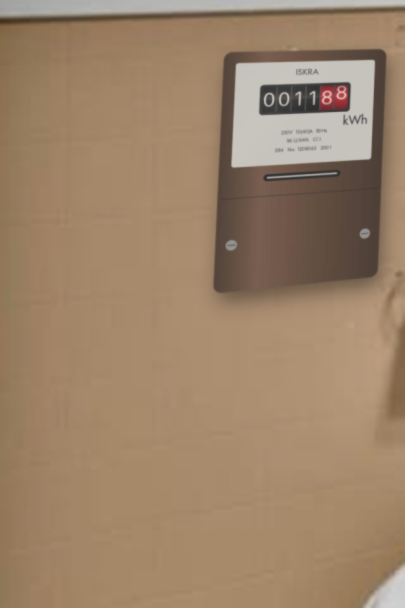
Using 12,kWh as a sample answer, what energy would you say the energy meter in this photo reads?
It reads 11.88,kWh
